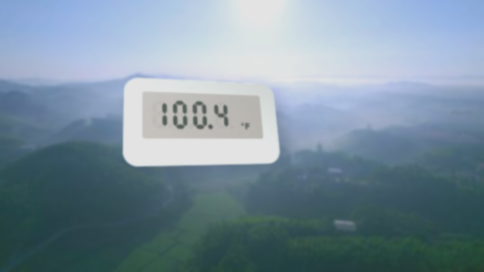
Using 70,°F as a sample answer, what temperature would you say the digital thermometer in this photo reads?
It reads 100.4,°F
